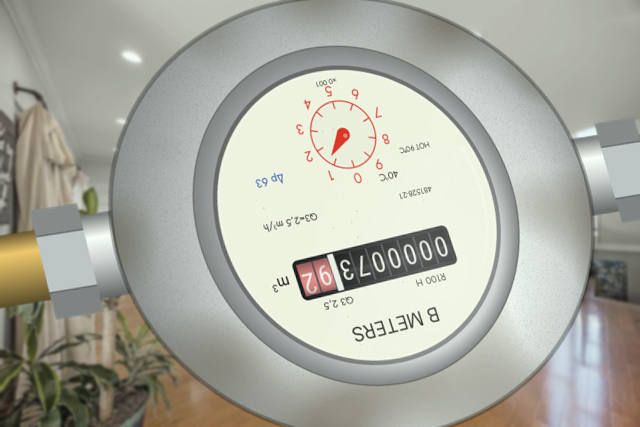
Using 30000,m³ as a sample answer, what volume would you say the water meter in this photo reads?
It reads 73.921,m³
